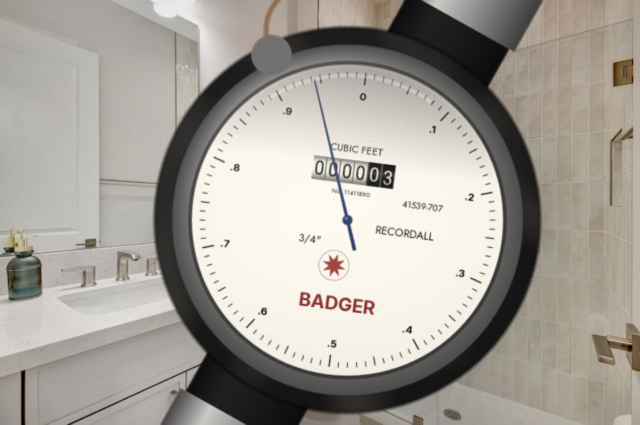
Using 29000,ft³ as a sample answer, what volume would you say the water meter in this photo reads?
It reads 2.94,ft³
